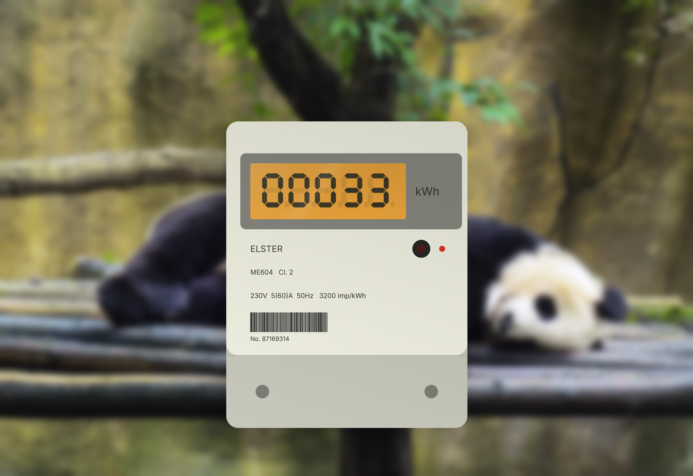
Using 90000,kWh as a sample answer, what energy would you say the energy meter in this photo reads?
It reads 33,kWh
